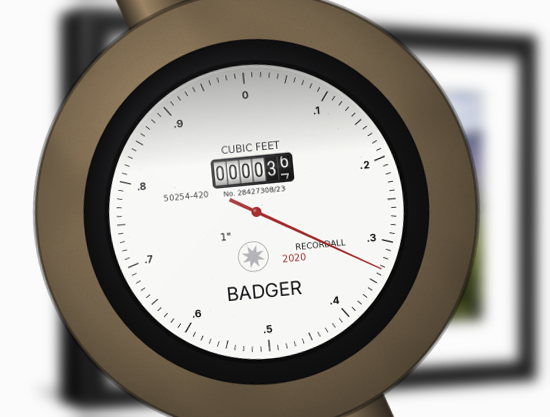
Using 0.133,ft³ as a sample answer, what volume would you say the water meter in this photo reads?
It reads 36.33,ft³
